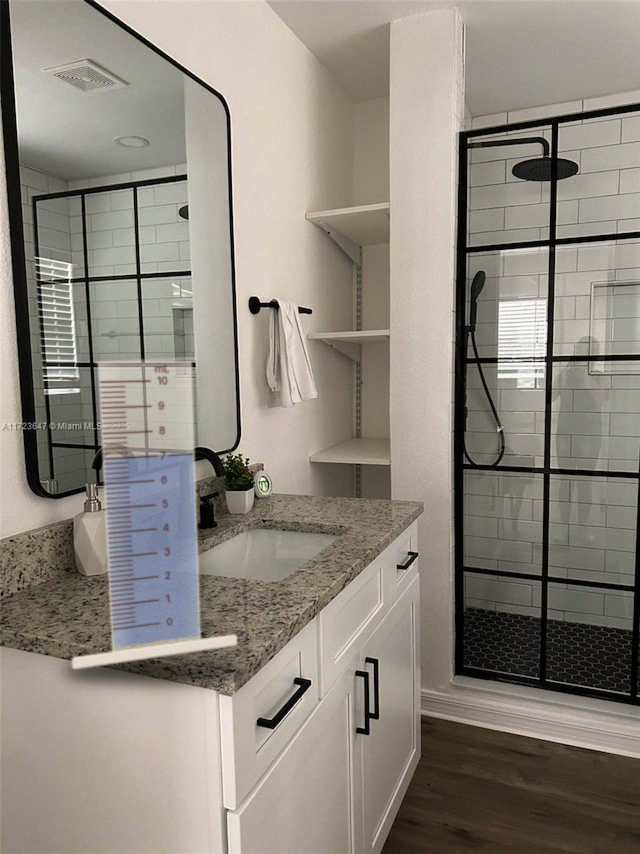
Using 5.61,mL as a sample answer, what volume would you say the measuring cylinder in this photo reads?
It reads 7,mL
